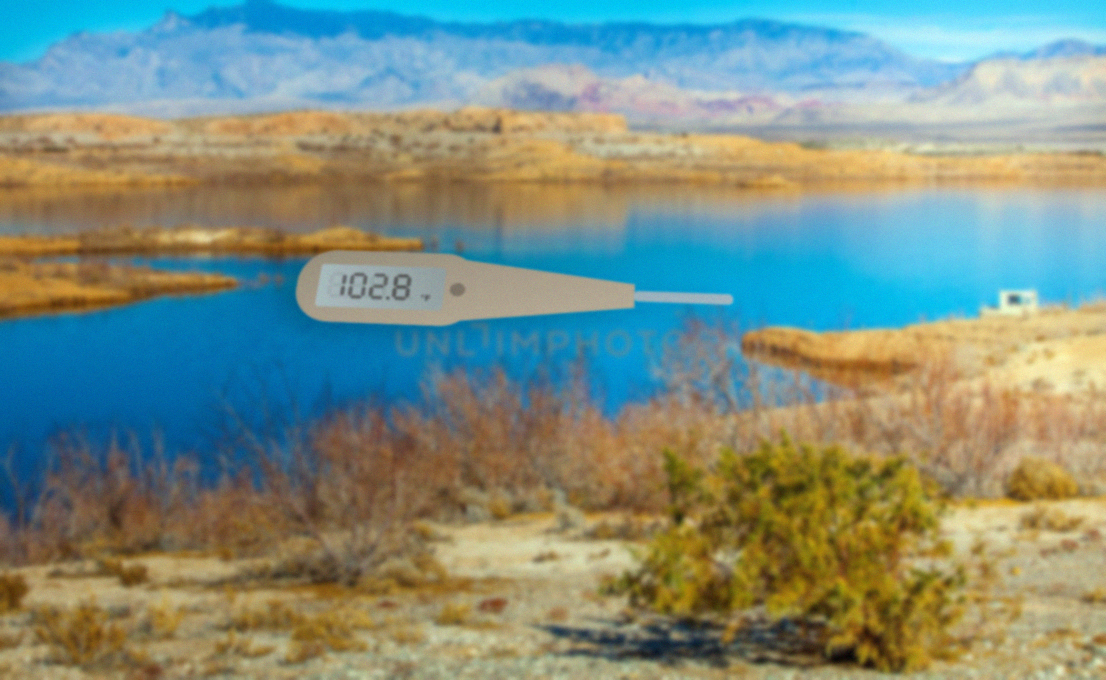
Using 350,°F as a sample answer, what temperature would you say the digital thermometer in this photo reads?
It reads 102.8,°F
